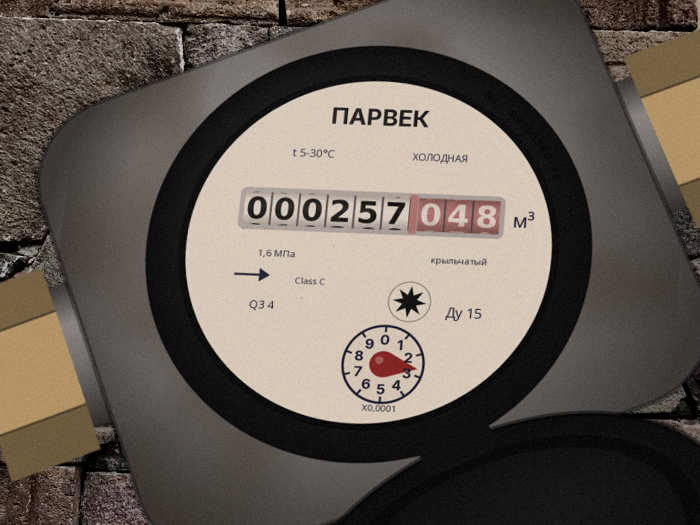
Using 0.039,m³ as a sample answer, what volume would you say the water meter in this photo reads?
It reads 257.0482,m³
